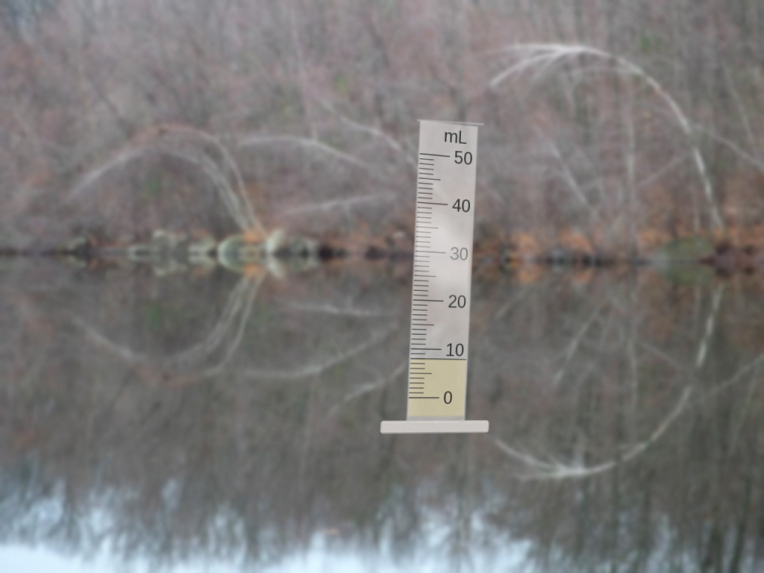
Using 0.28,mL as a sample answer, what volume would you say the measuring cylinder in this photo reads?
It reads 8,mL
